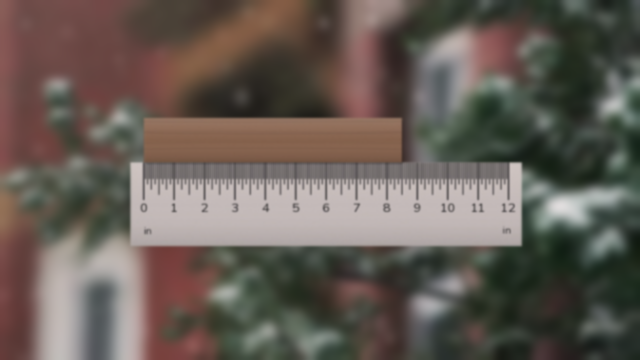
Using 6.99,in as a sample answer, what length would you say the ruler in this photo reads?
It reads 8.5,in
